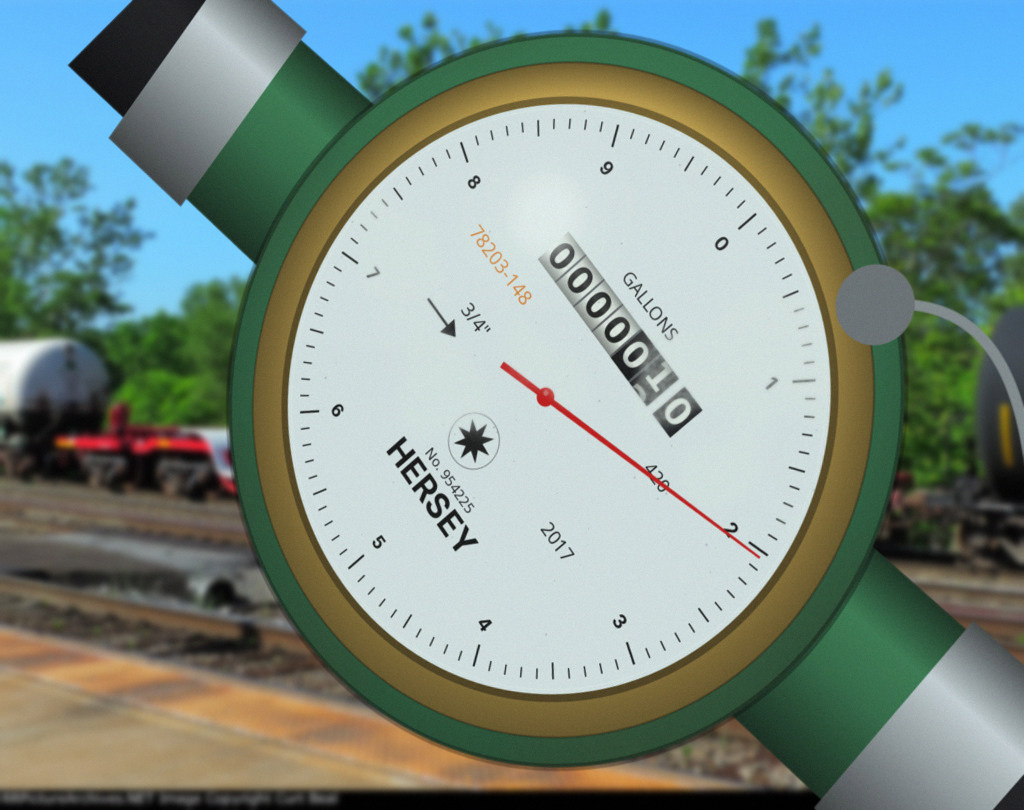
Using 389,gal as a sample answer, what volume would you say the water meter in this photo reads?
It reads 12.0,gal
